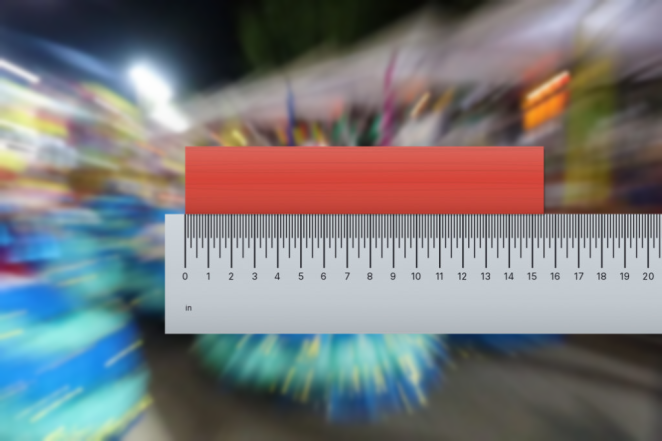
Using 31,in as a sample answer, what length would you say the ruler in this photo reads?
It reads 15.5,in
